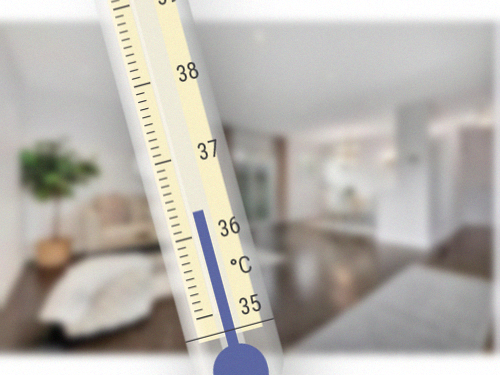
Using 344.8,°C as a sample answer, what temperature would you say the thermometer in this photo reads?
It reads 36.3,°C
